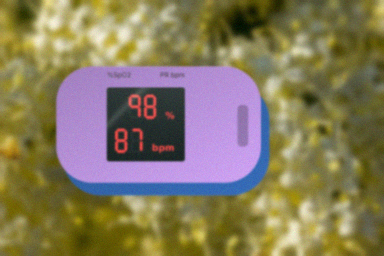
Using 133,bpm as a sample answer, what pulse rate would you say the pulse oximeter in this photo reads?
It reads 87,bpm
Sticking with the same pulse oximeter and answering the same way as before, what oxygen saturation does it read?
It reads 98,%
